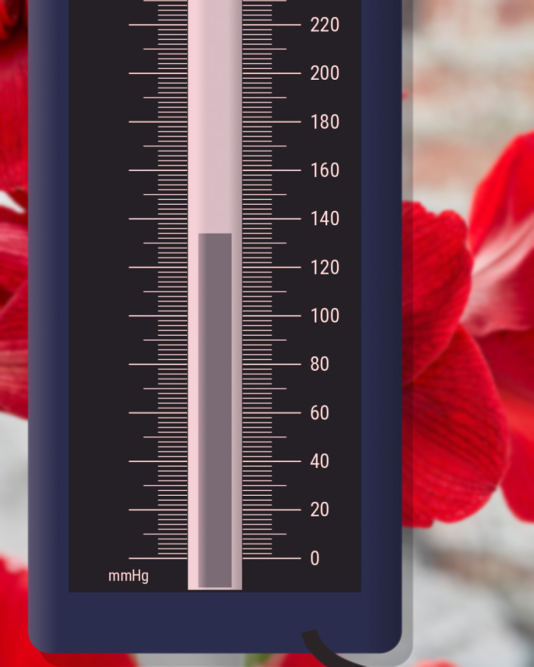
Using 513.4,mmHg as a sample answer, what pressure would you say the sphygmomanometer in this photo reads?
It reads 134,mmHg
